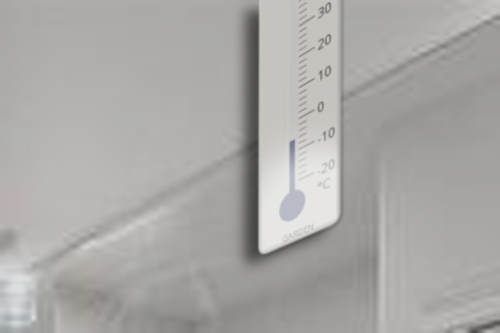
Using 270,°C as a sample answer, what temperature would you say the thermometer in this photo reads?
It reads -6,°C
